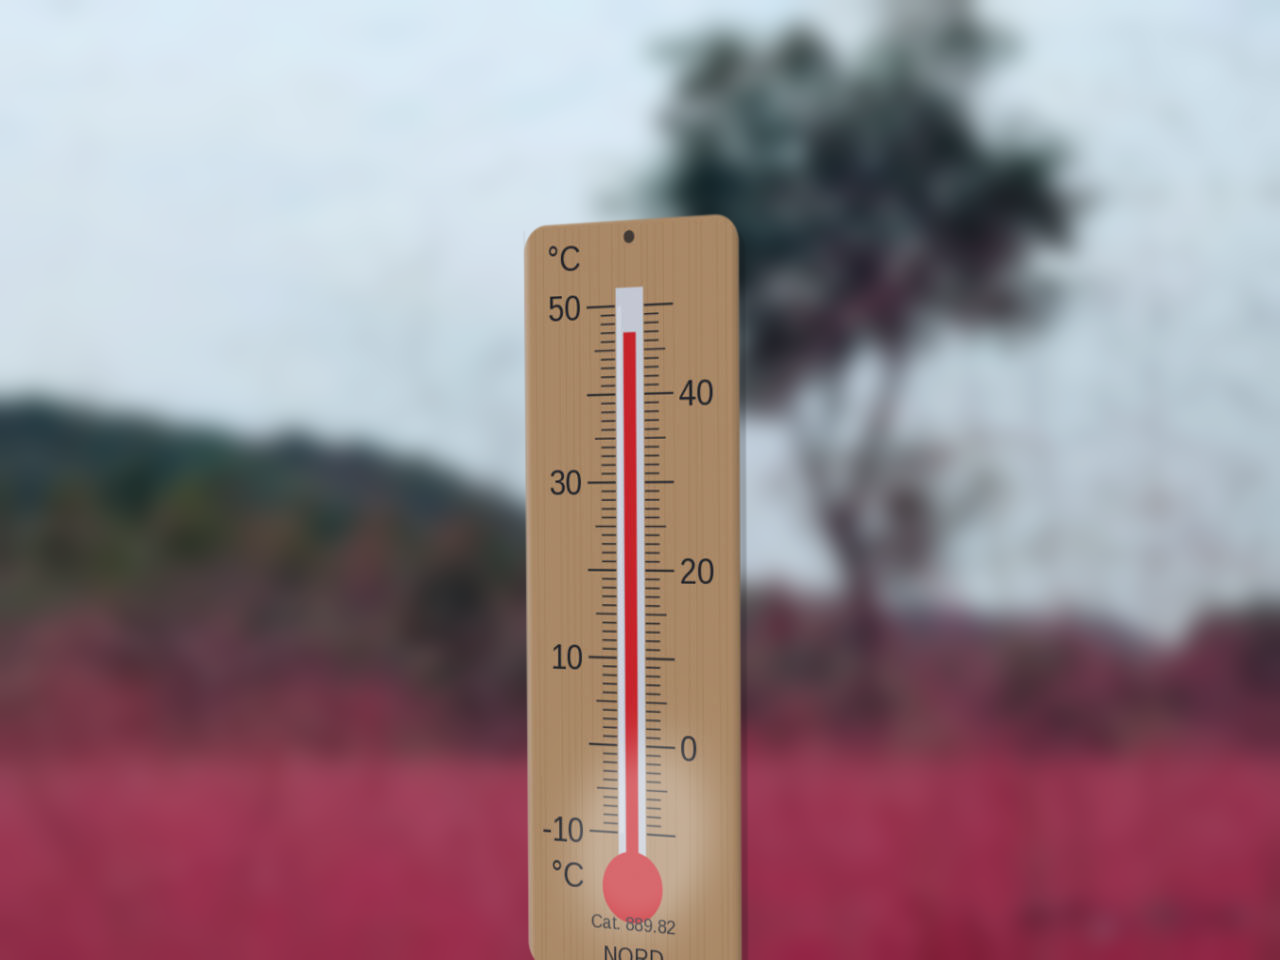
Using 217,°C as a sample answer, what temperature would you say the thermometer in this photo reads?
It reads 47,°C
